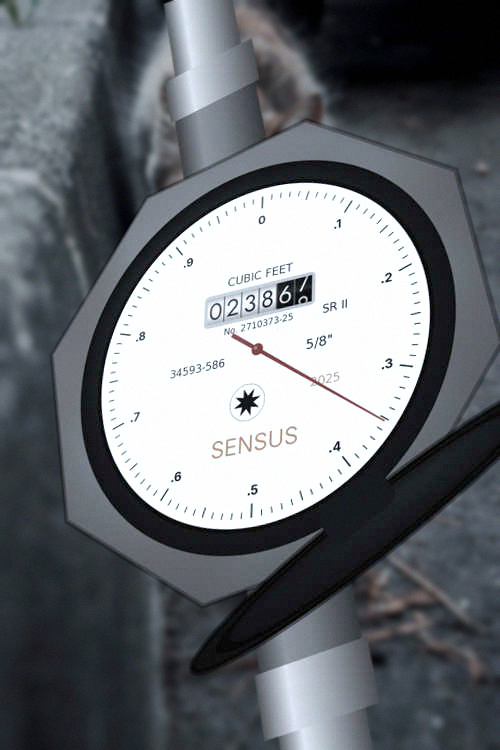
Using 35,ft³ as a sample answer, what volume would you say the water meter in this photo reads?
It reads 23867.35,ft³
